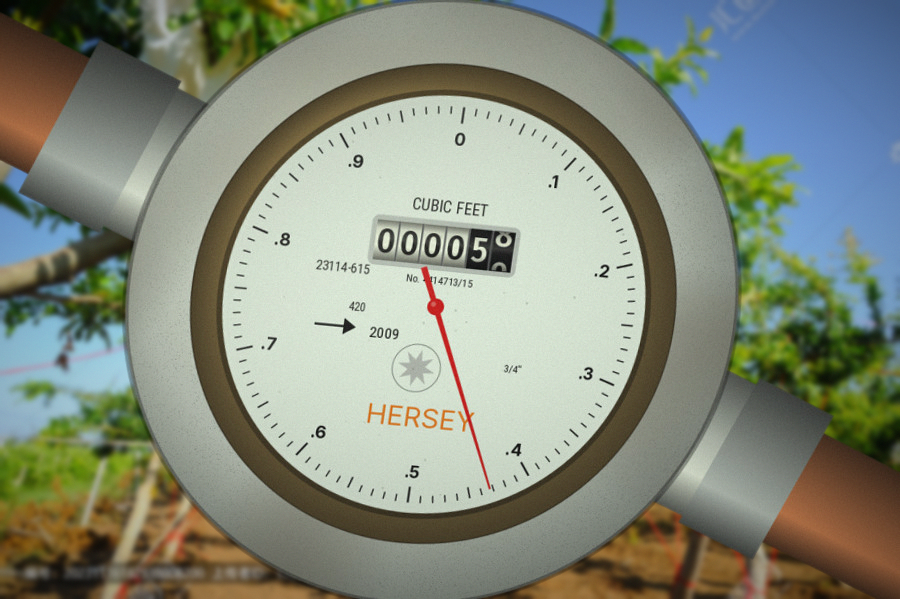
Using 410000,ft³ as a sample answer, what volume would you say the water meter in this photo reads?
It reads 58.43,ft³
